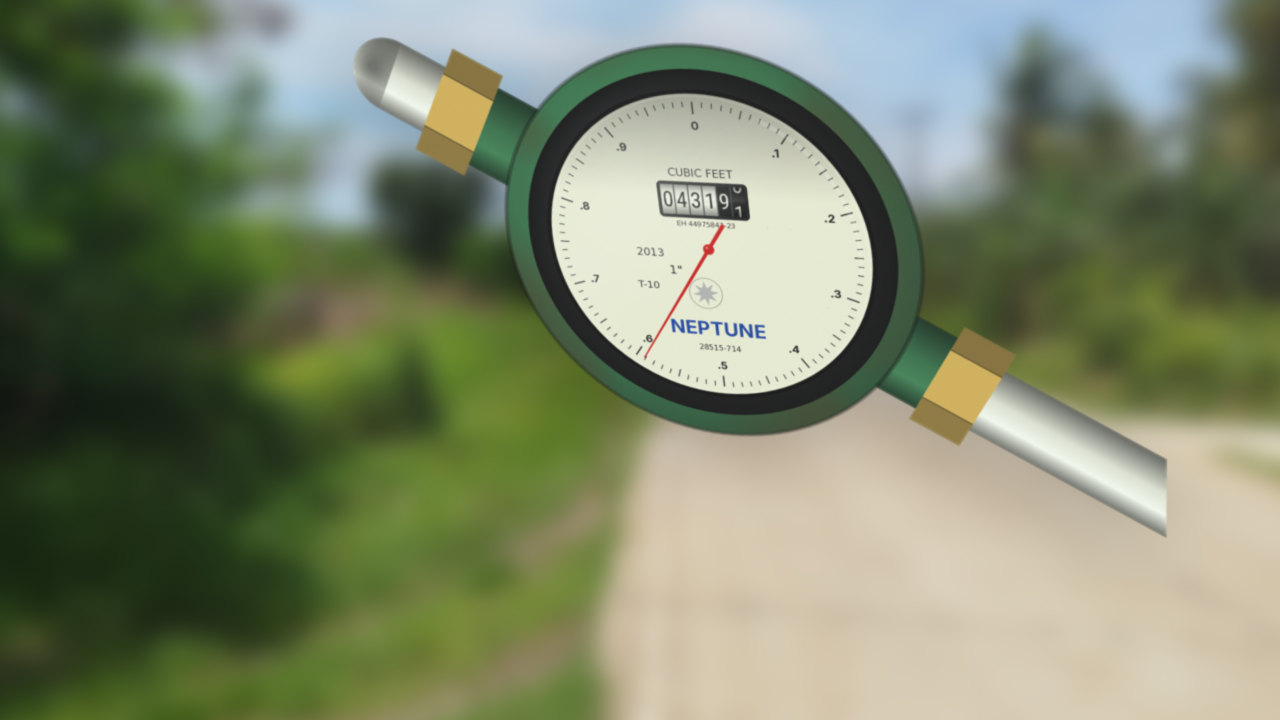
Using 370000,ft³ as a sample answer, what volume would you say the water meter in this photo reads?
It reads 43190.59,ft³
